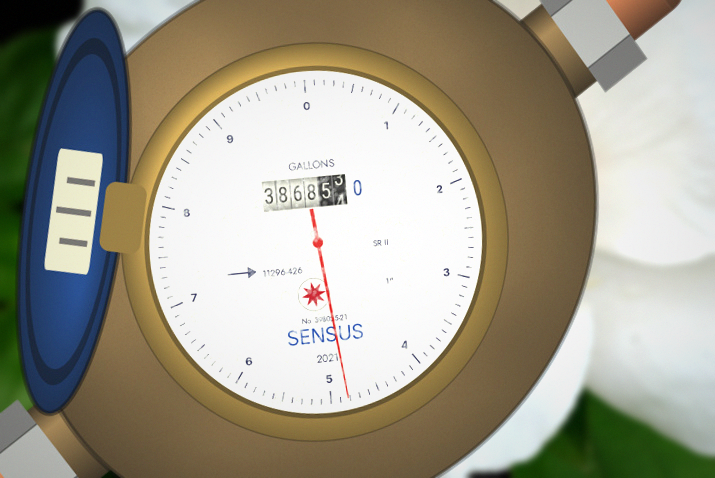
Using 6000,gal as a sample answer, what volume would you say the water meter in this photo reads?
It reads 3868534.8,gal
